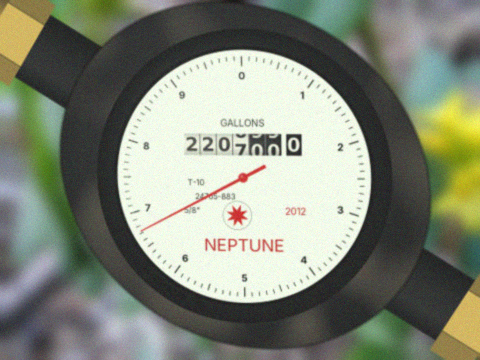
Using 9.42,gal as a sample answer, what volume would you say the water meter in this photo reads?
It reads 2206996.7,gal
